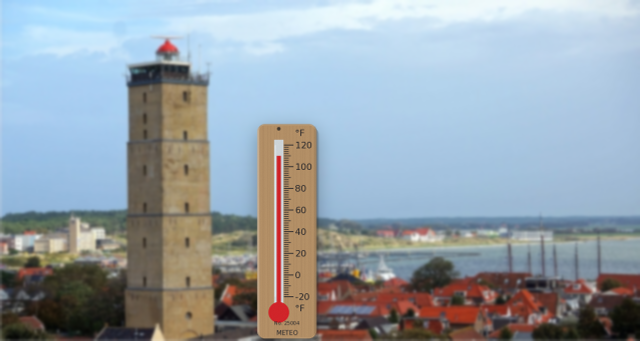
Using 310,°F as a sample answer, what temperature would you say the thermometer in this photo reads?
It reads 110,°F
